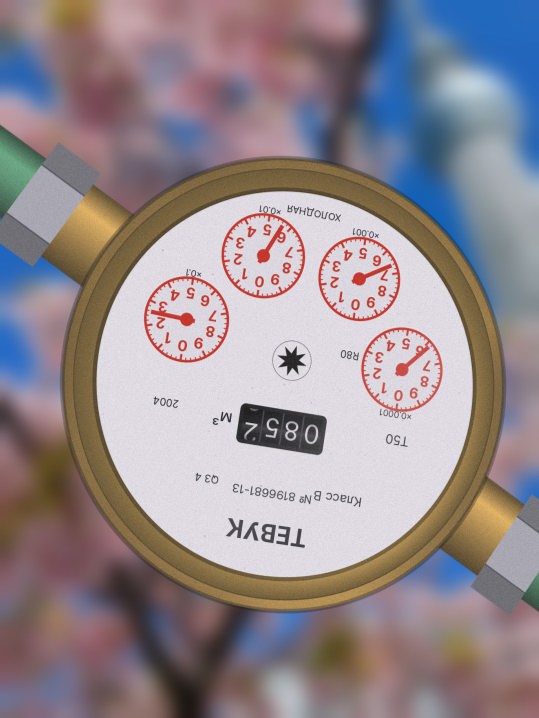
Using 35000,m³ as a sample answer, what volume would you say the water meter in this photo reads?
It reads 852.2566,m³
